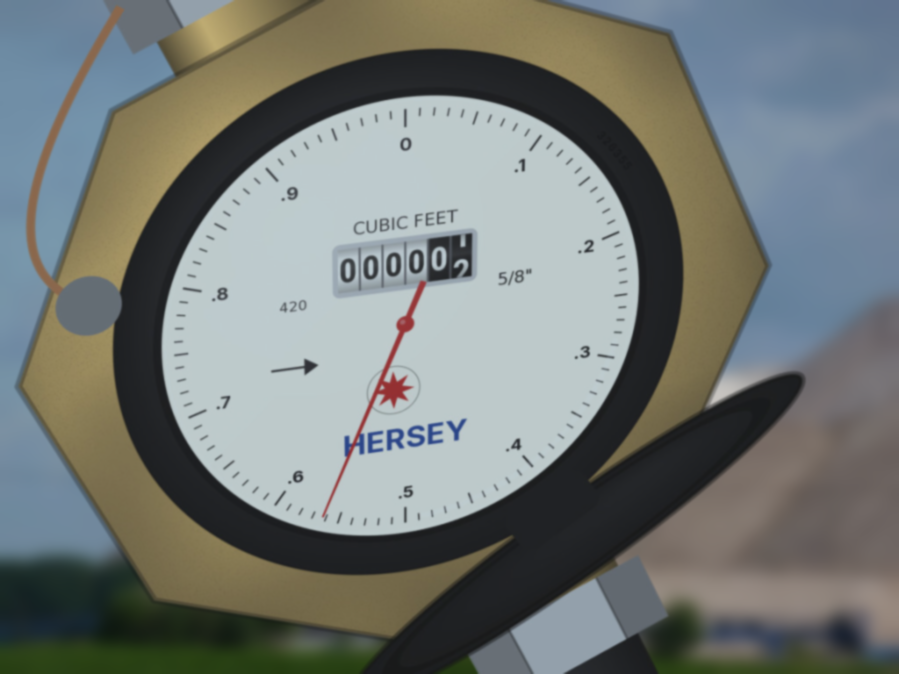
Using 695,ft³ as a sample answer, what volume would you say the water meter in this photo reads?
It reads 1.56,ft³
